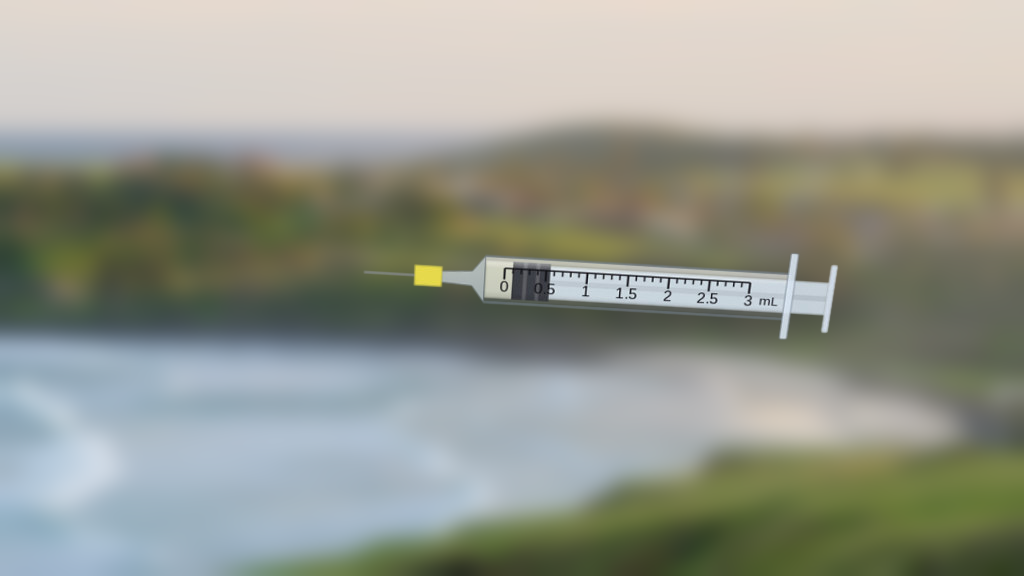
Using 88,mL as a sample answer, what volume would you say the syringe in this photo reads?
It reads 0.1,mL
